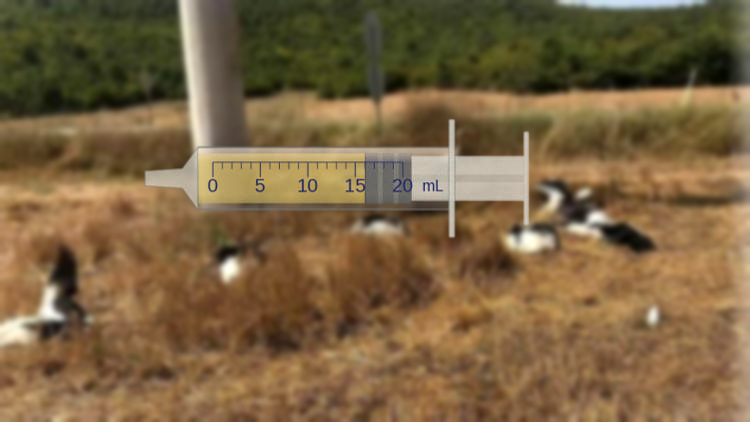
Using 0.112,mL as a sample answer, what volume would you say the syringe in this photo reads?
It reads 16,mL
